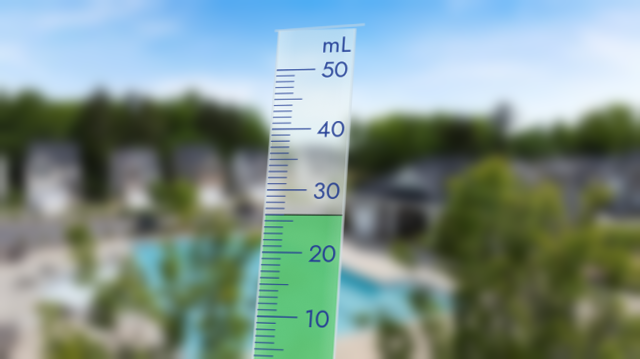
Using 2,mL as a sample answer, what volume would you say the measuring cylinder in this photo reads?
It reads 26,mL
